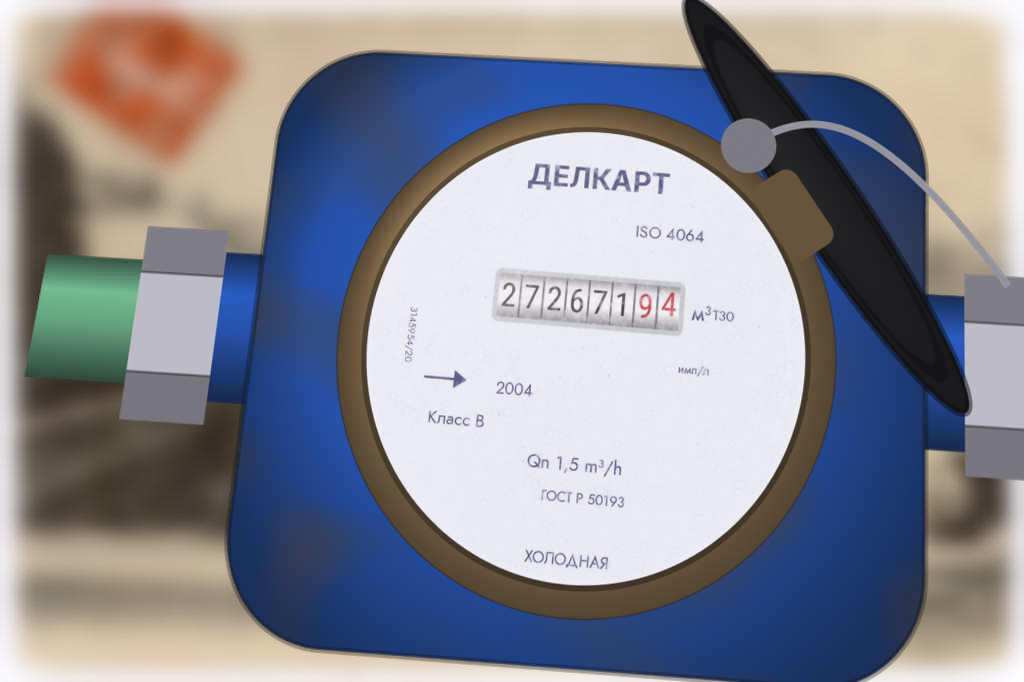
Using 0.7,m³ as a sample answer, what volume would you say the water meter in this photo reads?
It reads 272671.94,m³
